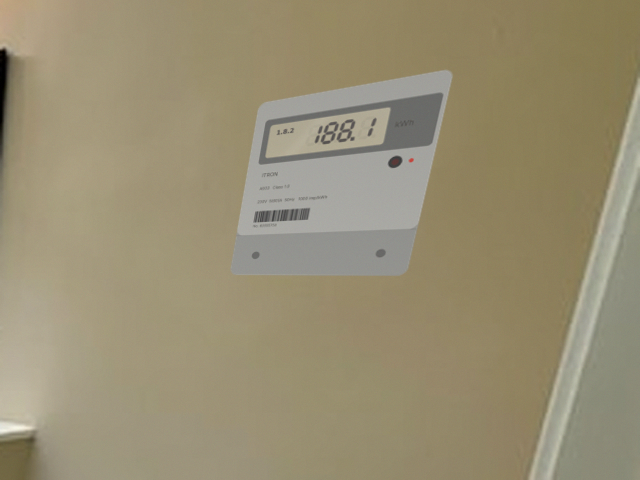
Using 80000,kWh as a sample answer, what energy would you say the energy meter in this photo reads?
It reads 188.1,kWh
